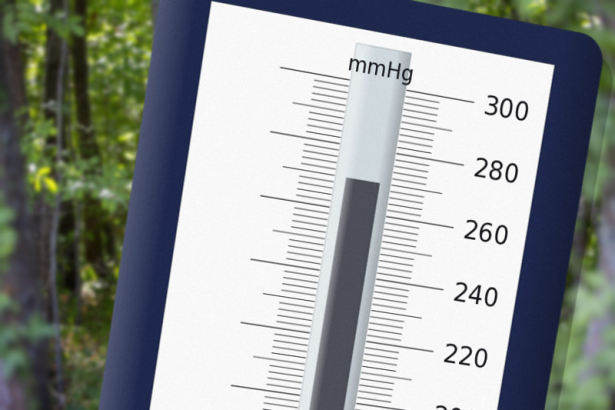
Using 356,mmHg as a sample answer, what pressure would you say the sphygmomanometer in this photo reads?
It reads 270,mmHg
